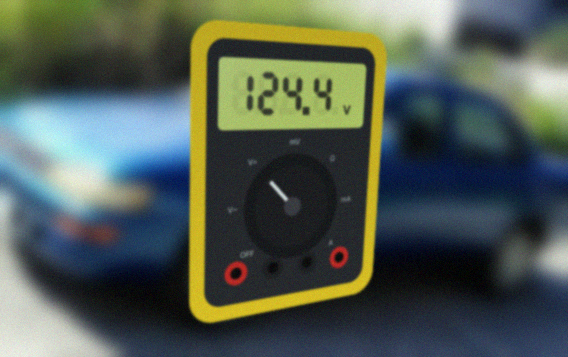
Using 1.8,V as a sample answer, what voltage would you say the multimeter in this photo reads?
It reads 124.4,V
